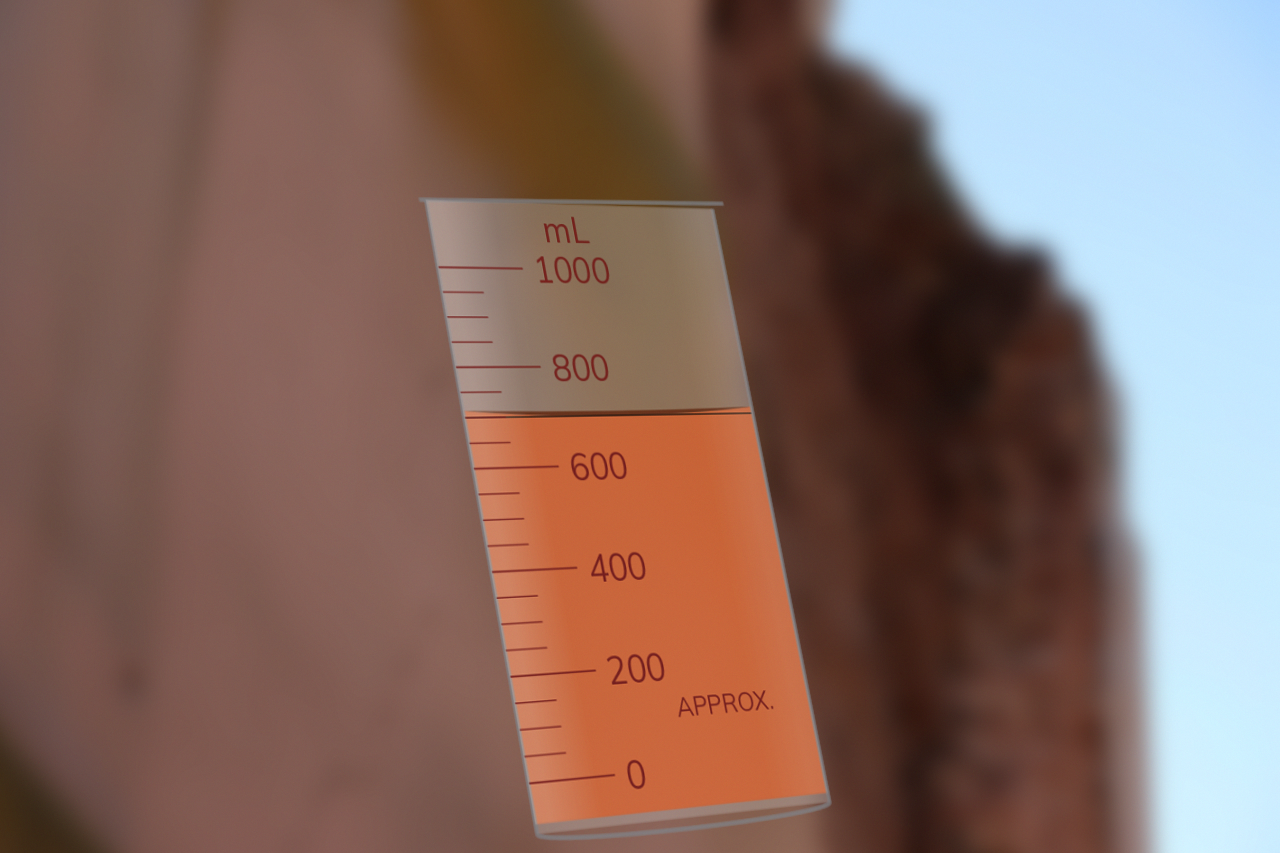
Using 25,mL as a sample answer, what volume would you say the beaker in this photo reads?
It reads 700,mL
